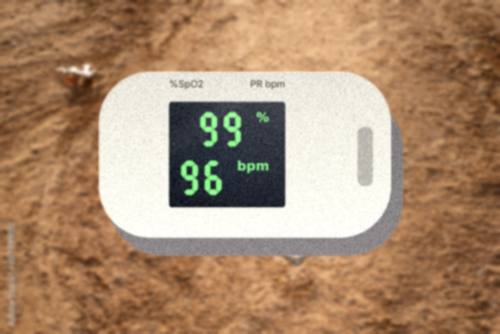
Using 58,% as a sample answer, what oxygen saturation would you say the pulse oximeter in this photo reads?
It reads 99,%
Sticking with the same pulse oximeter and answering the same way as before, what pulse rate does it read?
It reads 96,bpm
